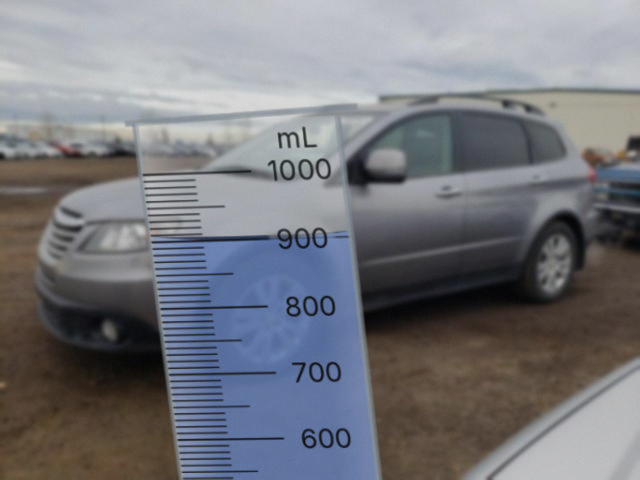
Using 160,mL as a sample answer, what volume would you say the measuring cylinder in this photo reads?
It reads 900,mL
